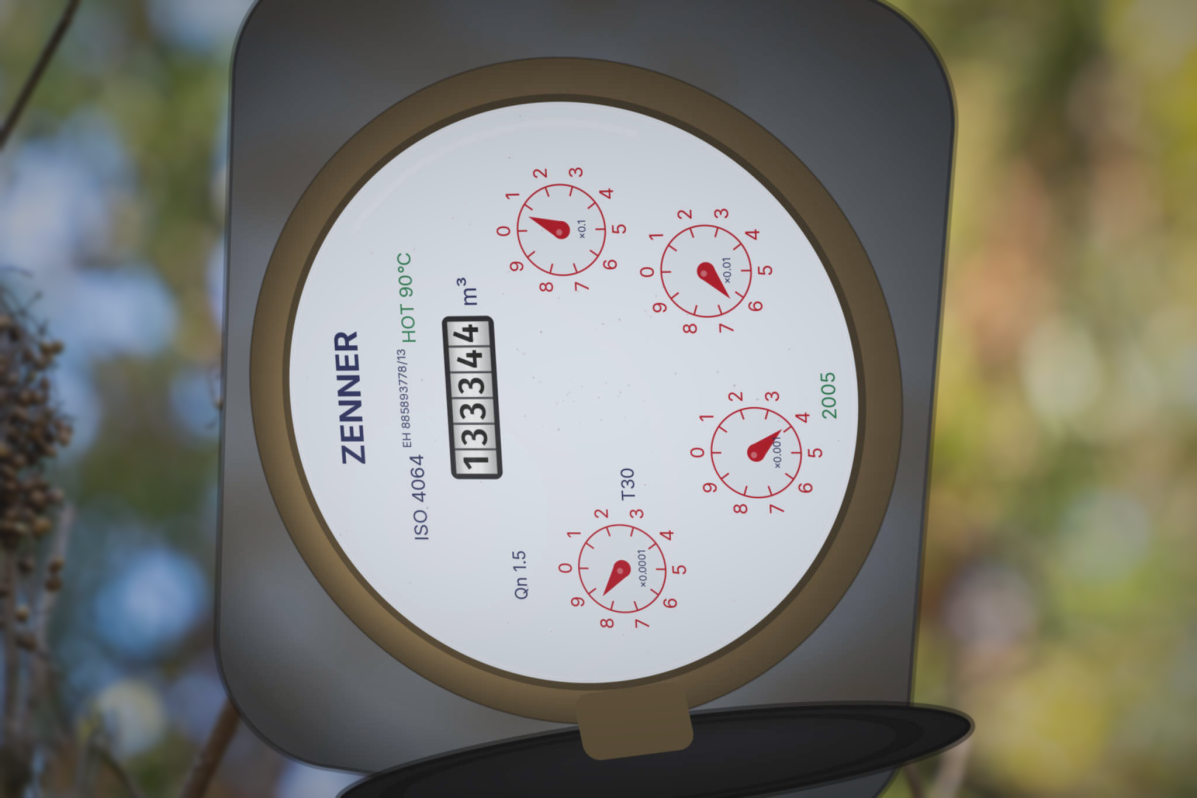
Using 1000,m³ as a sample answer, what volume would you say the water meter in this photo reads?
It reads 133344.0638,m³
